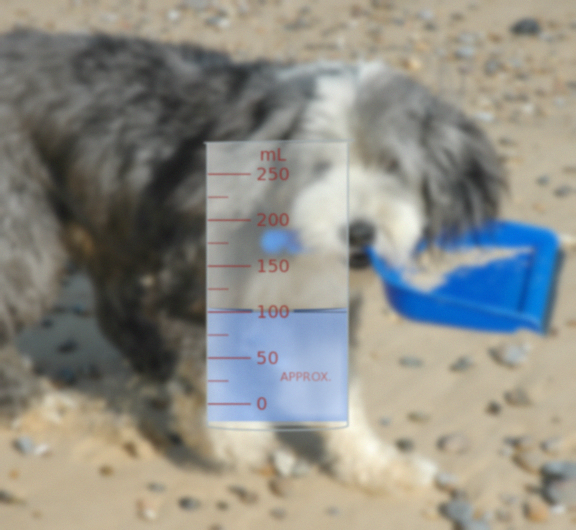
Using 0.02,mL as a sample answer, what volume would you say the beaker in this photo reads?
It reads 100,mL
